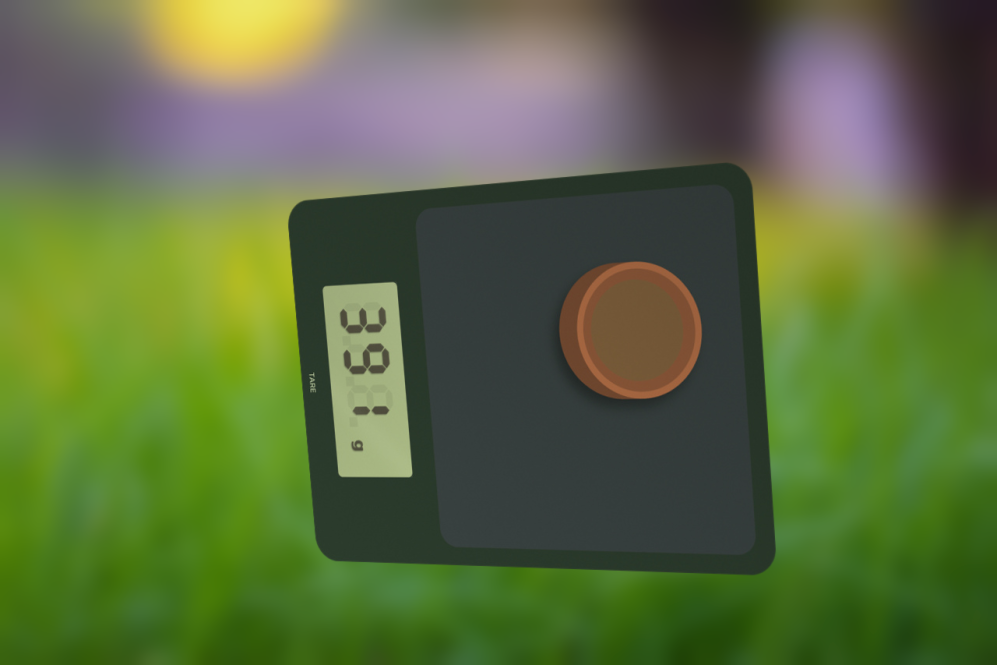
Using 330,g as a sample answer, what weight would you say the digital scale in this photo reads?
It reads 391,g
